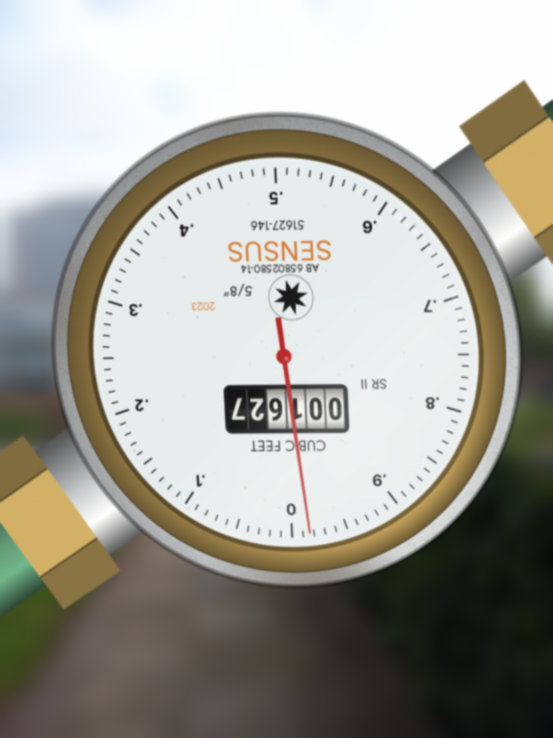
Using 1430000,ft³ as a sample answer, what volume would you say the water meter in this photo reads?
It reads 1626.98,ft³
